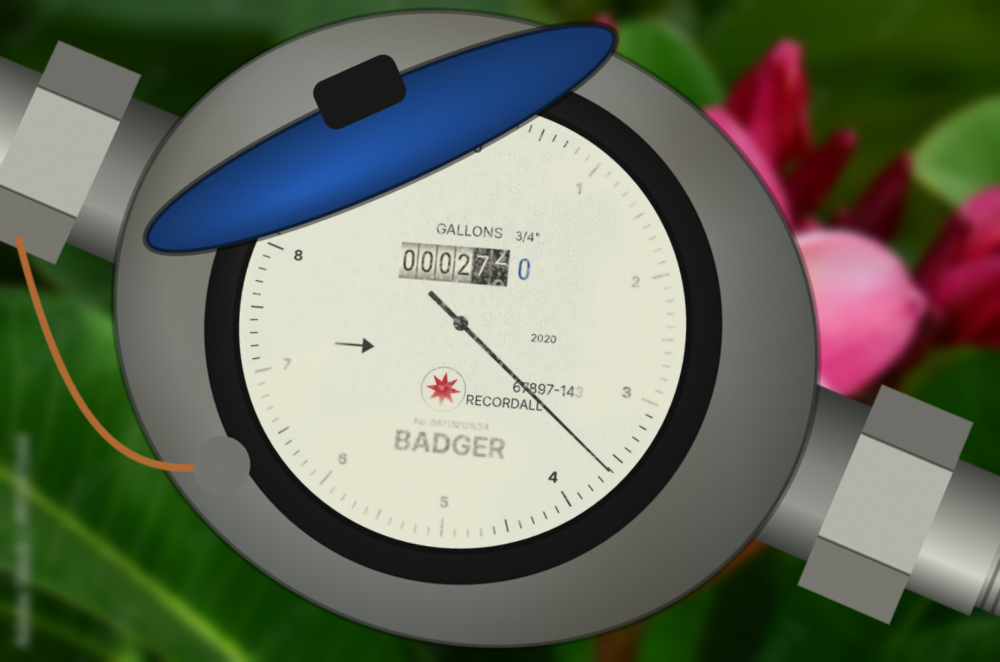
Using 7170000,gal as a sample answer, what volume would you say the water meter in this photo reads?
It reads 2723.6,gal
